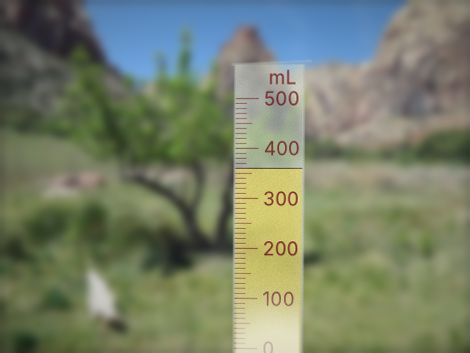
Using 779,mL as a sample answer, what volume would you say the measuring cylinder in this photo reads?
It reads 360,mL
